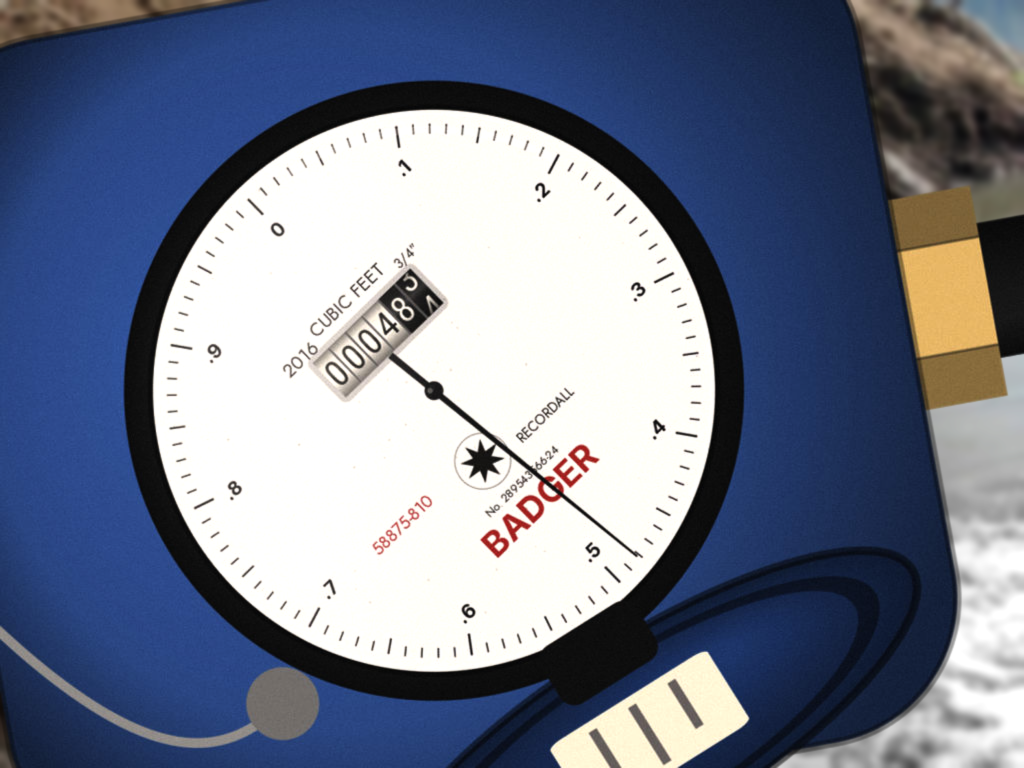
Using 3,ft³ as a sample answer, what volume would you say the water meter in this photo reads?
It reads 483.48,ft³
